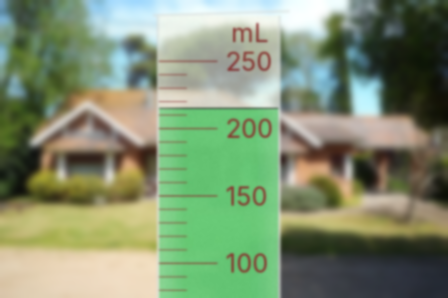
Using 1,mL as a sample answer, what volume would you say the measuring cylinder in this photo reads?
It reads 215,mL
